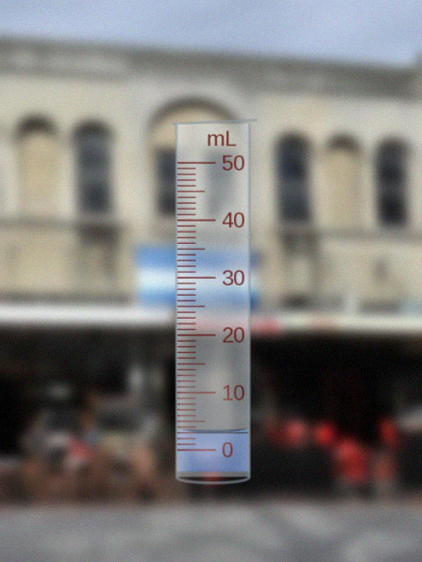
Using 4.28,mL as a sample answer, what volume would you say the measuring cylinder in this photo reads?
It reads 3,mL
